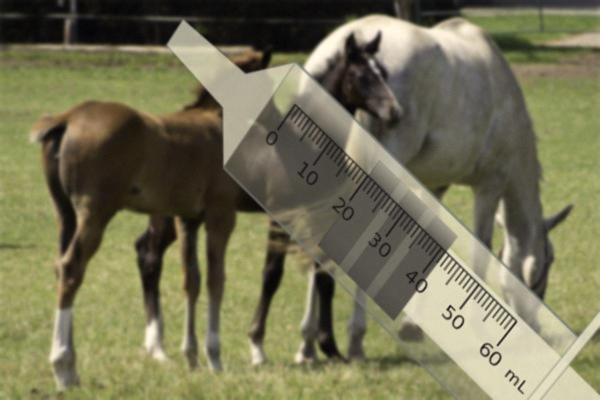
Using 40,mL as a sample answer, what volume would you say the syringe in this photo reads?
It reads 20,mL
